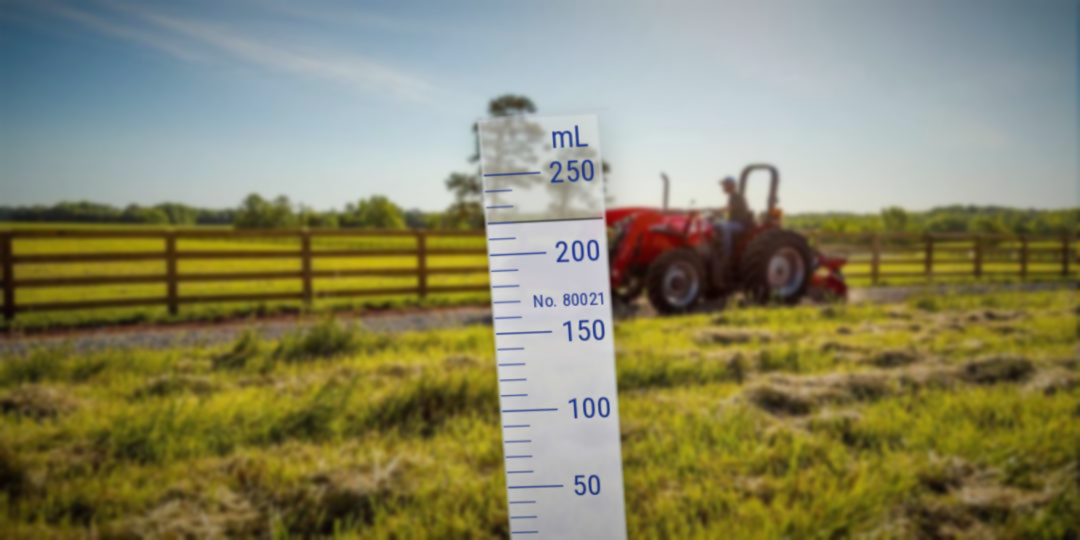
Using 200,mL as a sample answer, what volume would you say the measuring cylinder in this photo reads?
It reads 220,mL
